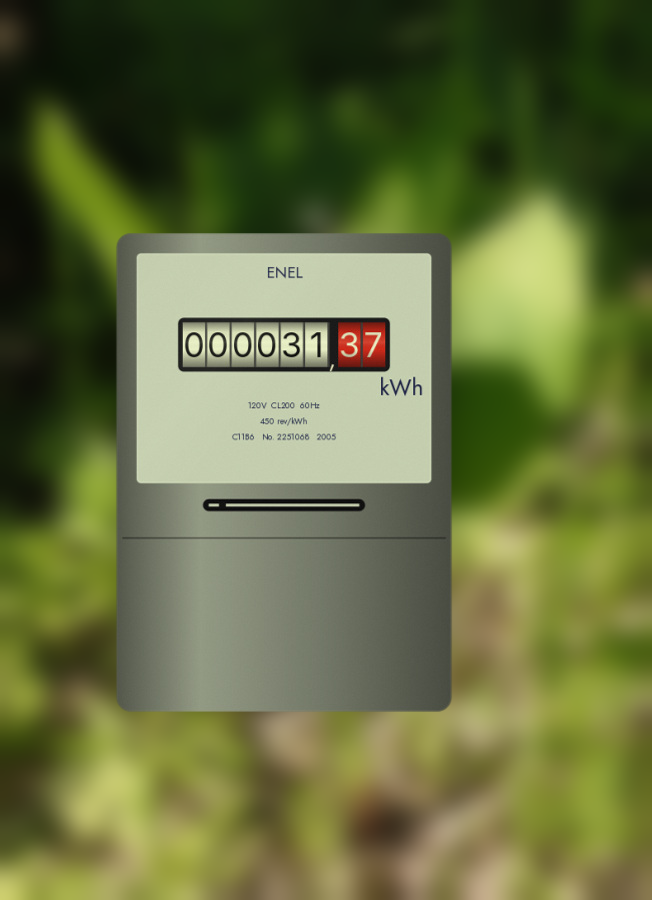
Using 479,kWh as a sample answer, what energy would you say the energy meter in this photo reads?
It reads 31.37,kWh
